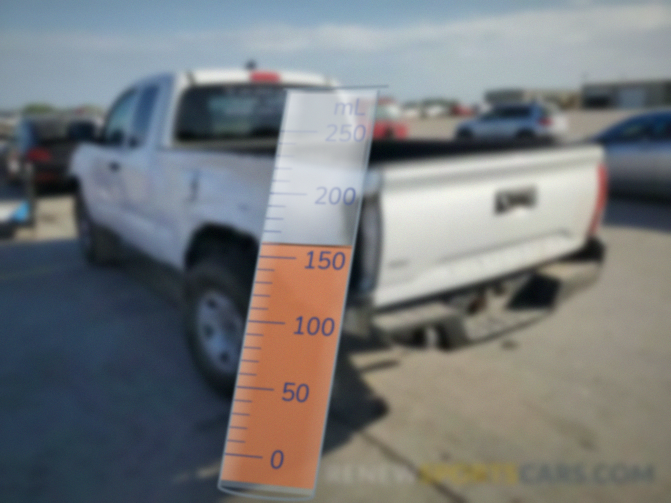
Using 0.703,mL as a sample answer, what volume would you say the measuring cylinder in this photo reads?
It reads 160,mL
